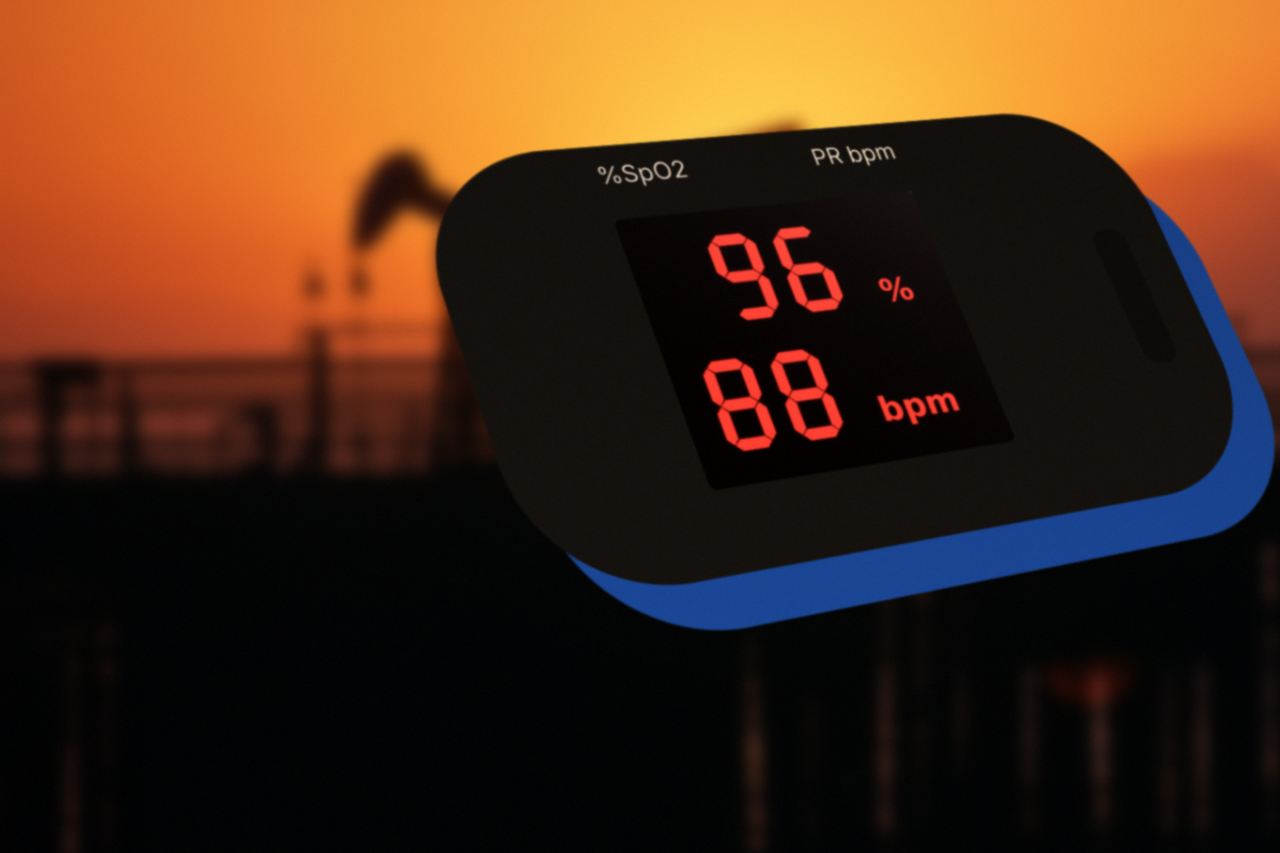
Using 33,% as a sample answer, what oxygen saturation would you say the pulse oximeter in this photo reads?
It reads 96,%
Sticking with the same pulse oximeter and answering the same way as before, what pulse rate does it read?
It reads 88,bpm
